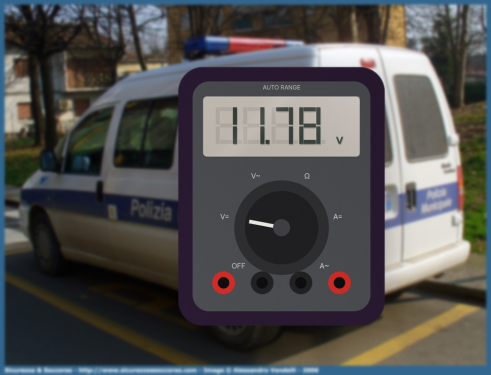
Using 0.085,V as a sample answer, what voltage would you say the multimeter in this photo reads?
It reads 11.78,V
